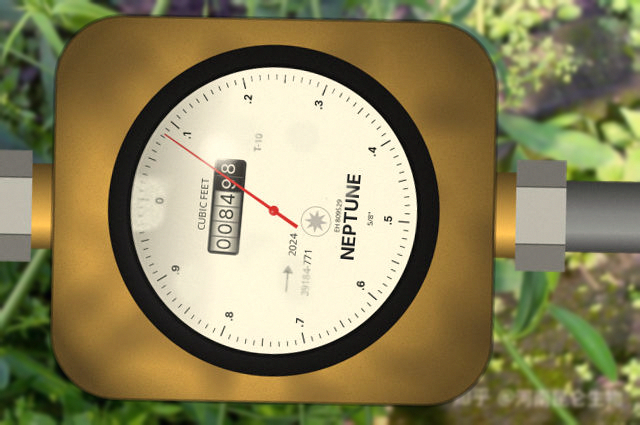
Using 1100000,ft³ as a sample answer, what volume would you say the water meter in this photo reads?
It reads 8498.08,ft³
